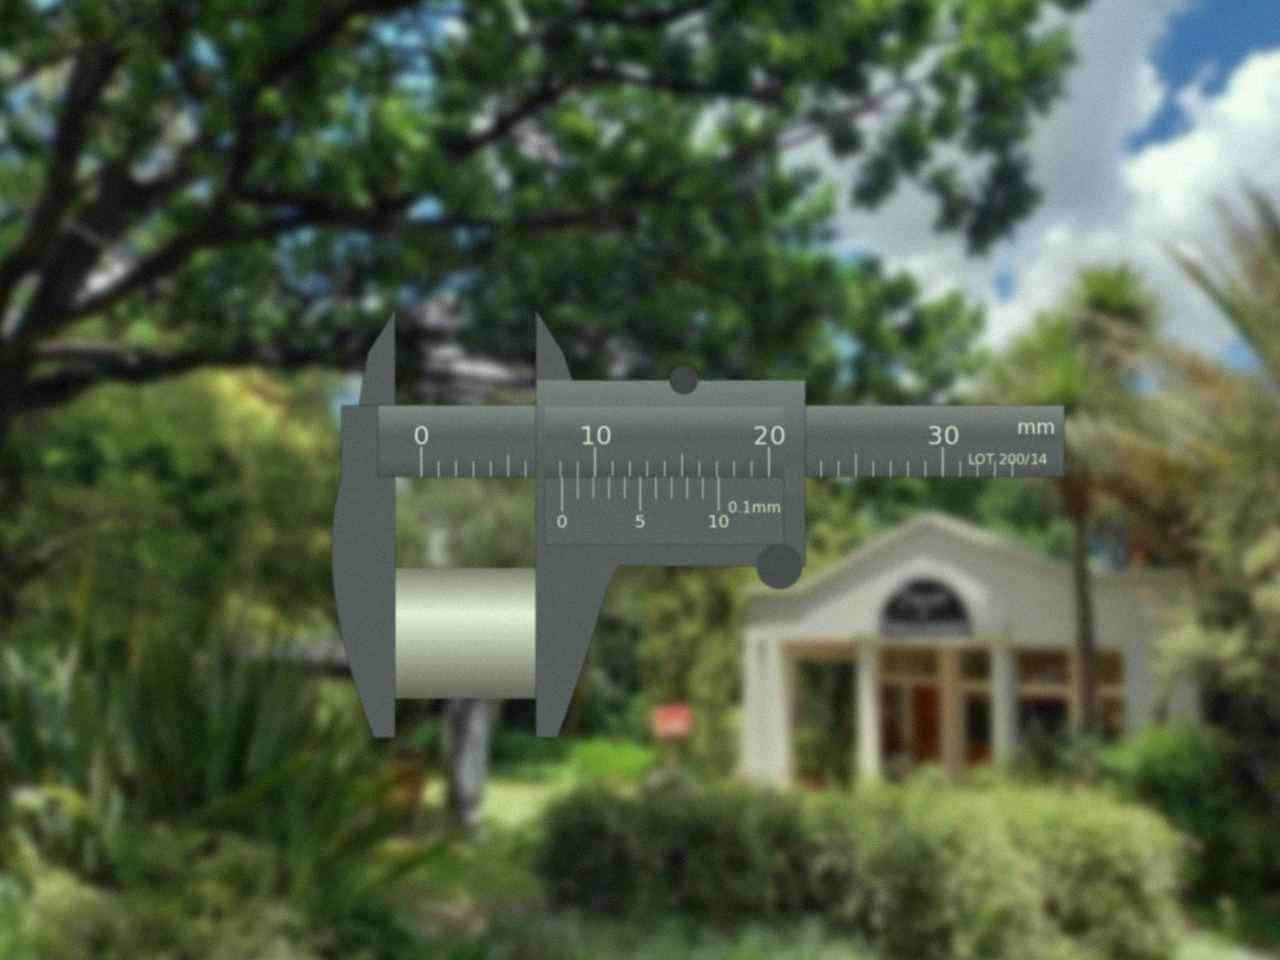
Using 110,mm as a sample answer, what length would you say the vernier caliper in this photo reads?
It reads 8.1,mm
